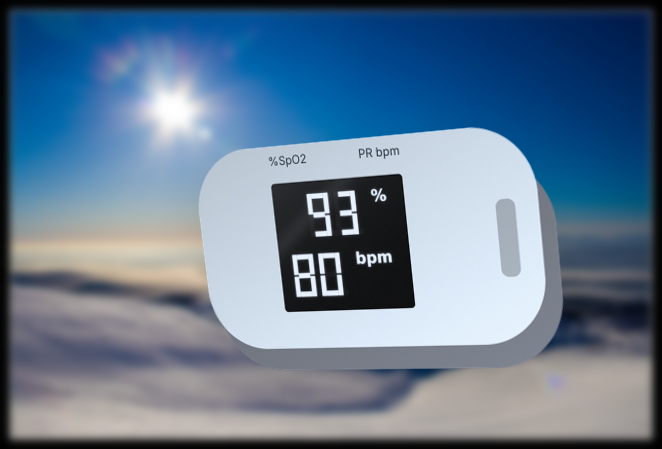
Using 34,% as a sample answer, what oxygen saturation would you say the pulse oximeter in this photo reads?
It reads 93,%
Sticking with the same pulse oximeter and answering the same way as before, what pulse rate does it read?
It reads 80,bpm
